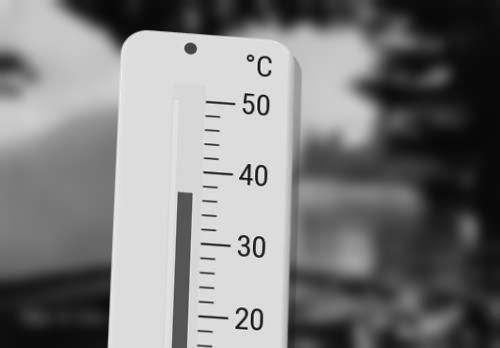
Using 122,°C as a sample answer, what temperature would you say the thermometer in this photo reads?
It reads 37,°C
